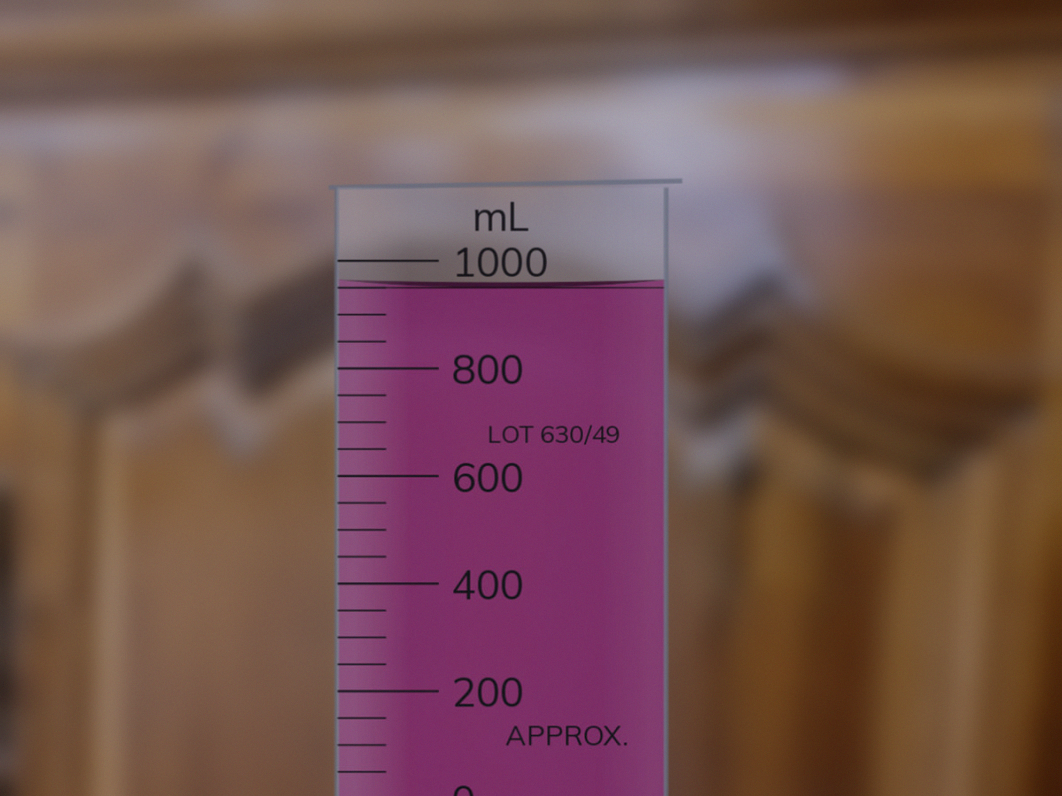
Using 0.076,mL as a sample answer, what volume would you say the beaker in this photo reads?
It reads 950,mL
